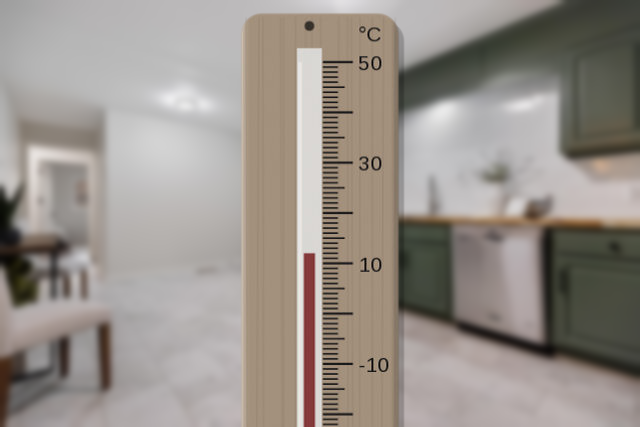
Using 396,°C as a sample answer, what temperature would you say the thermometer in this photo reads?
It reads 12,°C
